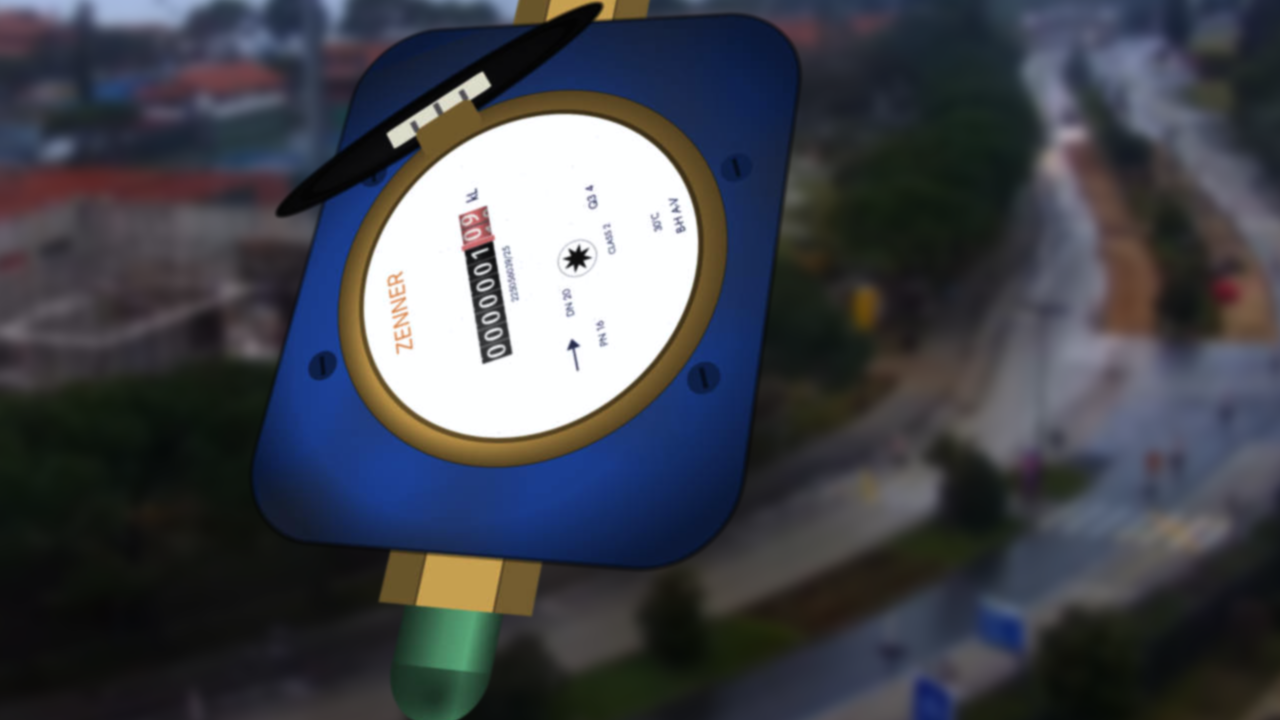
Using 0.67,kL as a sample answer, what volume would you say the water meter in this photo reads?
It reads 1.09,kL
